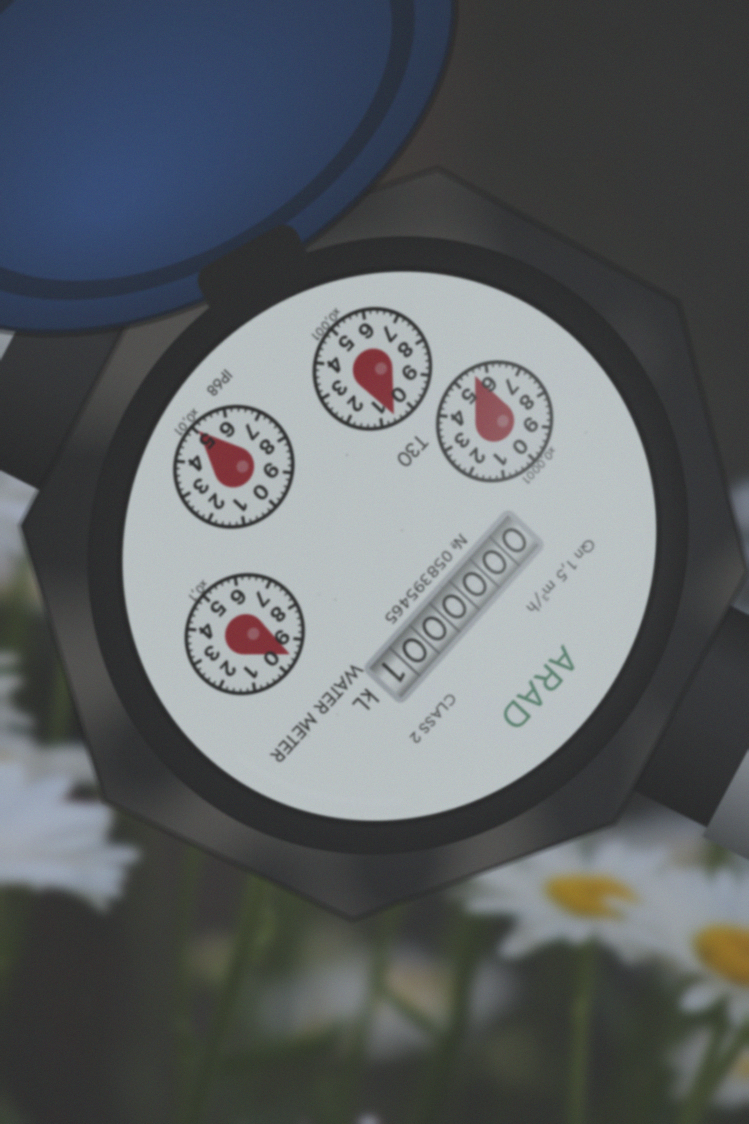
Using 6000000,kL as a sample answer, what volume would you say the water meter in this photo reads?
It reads 0.9505,kL
